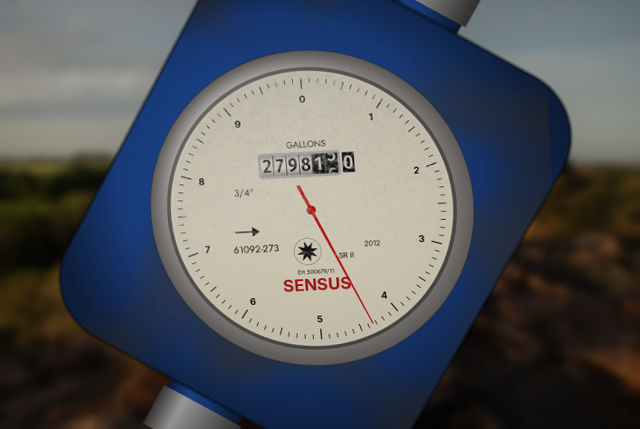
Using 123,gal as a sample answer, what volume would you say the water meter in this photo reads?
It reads 2798154.3,gal
